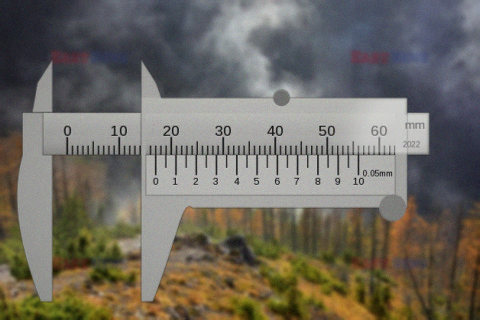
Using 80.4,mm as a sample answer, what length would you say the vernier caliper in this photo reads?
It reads 17.0,mm
